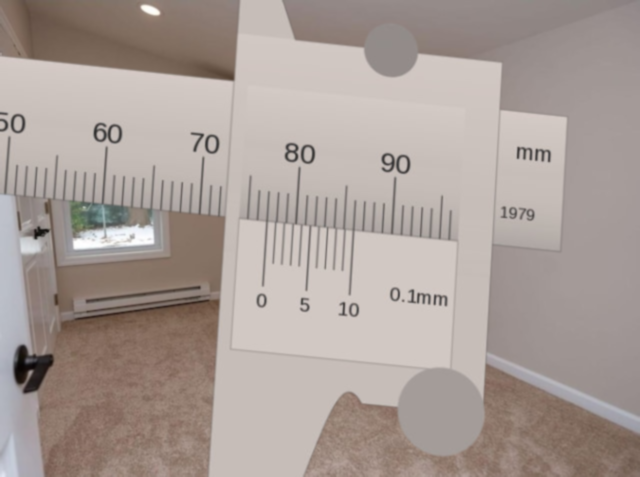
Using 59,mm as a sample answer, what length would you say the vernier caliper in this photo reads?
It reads 77.0,mm
